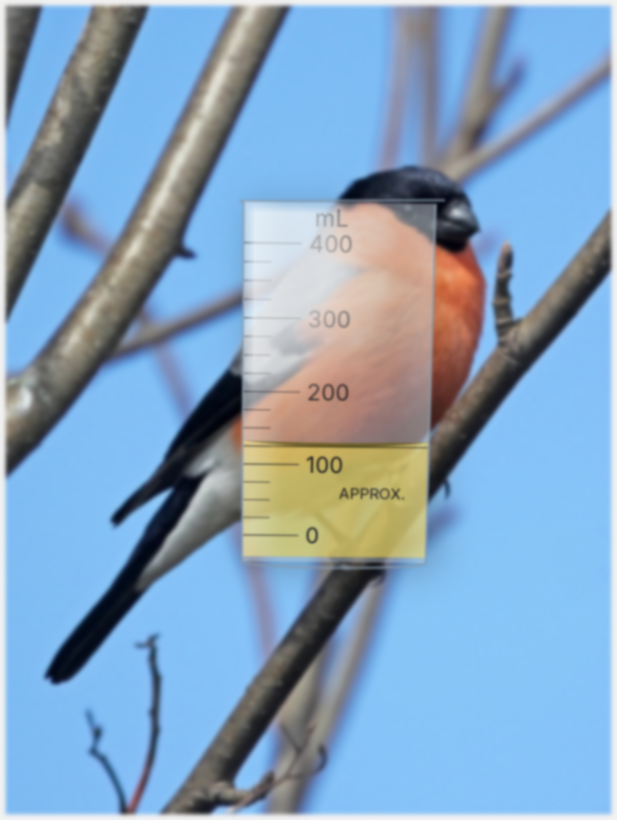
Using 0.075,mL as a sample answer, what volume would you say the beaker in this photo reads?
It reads 125,mL
